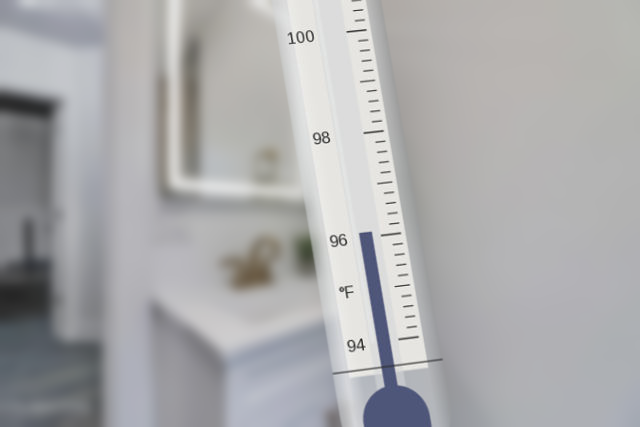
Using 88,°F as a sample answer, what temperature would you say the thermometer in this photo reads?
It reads 96.1,°F
